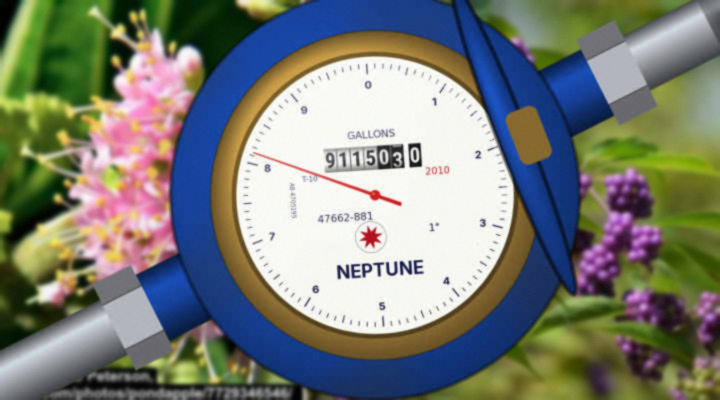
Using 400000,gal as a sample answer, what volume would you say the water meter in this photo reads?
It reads 9115028.1,gal
